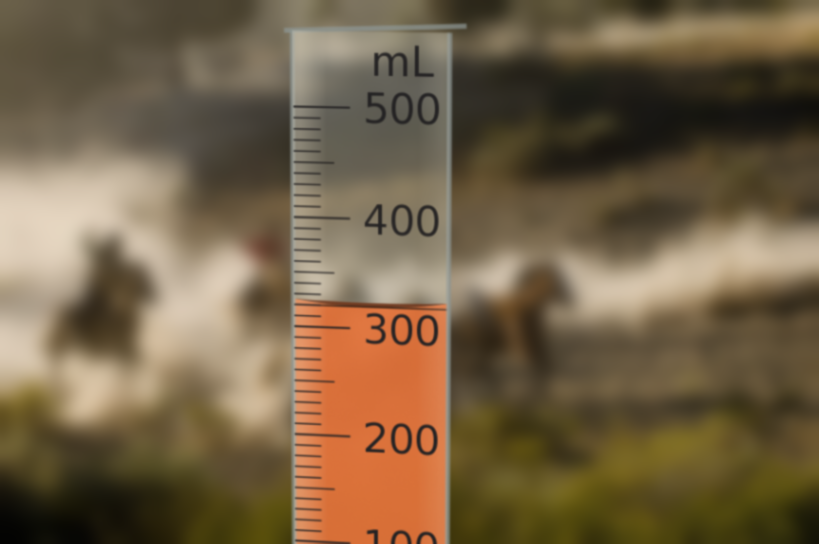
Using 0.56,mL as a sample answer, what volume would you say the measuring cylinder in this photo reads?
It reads 320,mL
